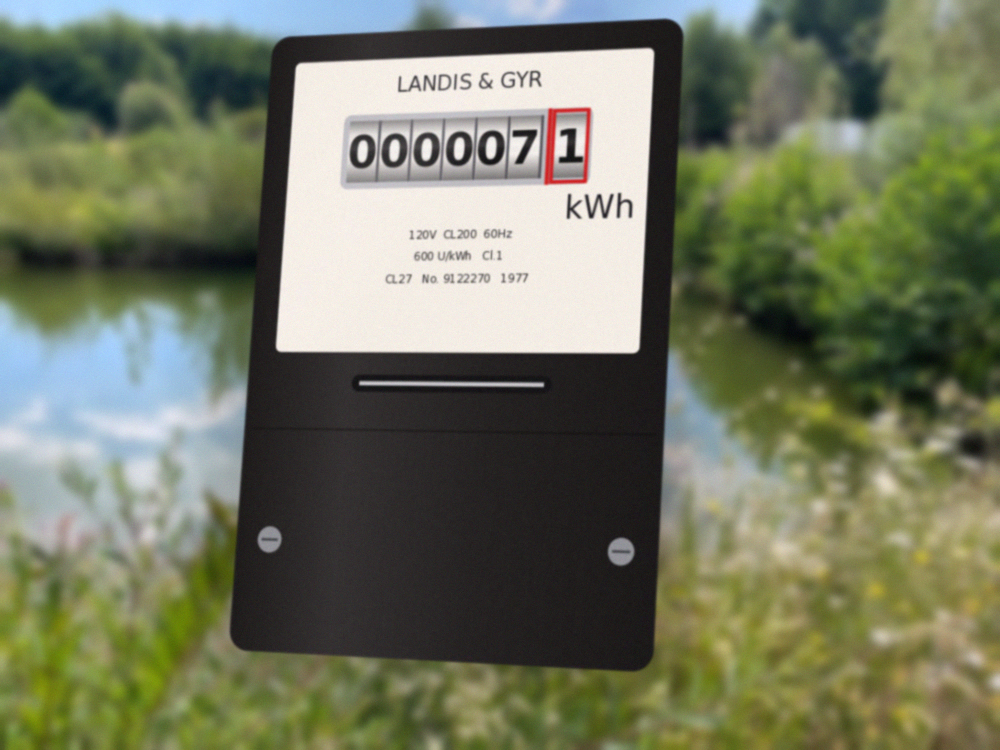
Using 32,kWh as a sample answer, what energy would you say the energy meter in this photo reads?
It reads 7.1,kWh
